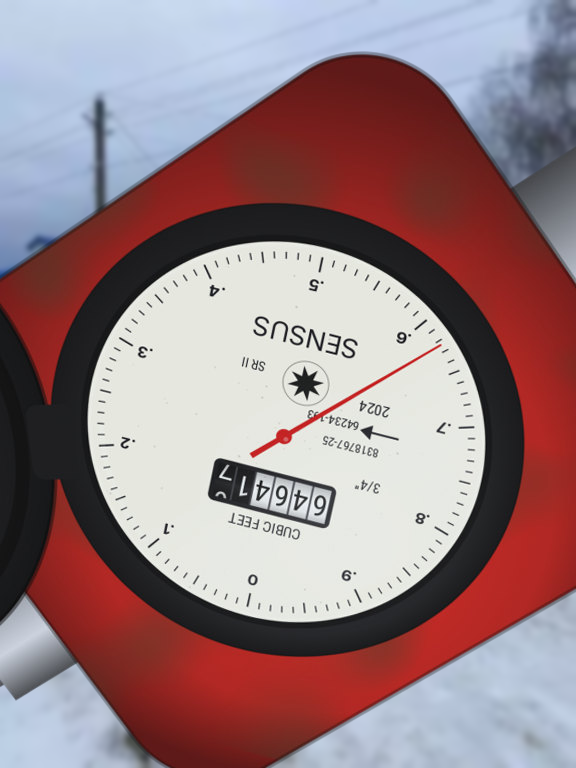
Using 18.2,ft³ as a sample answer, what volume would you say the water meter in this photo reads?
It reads 646416.62,ft³
